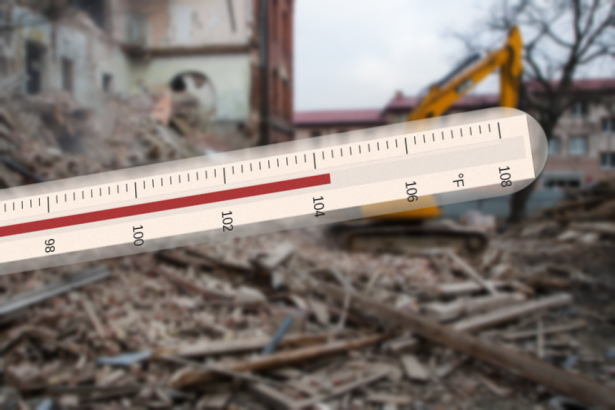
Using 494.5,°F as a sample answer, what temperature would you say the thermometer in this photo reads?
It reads 104.3,°F
